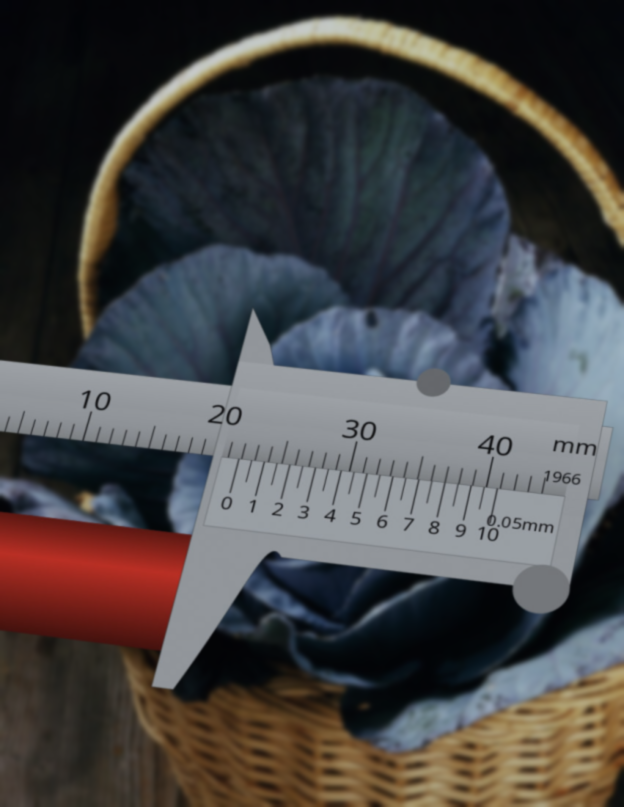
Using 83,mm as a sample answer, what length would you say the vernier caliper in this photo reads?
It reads 21.8,mm
